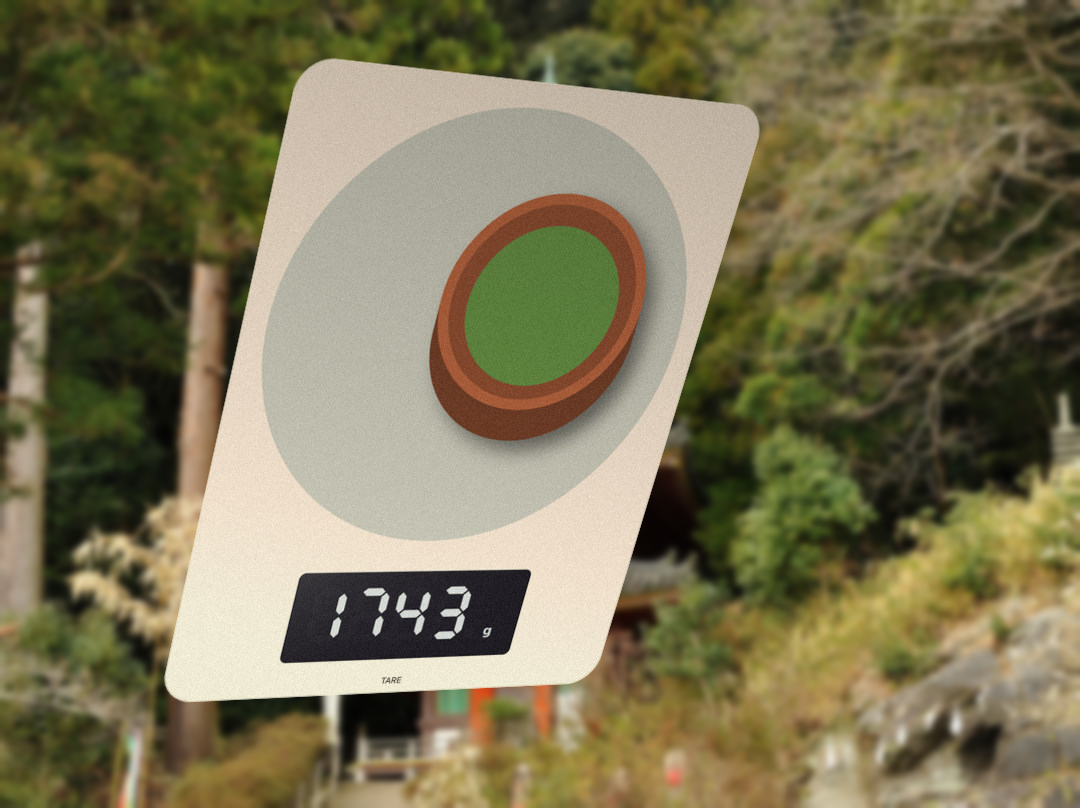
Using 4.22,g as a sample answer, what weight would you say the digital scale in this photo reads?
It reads 1743,g
